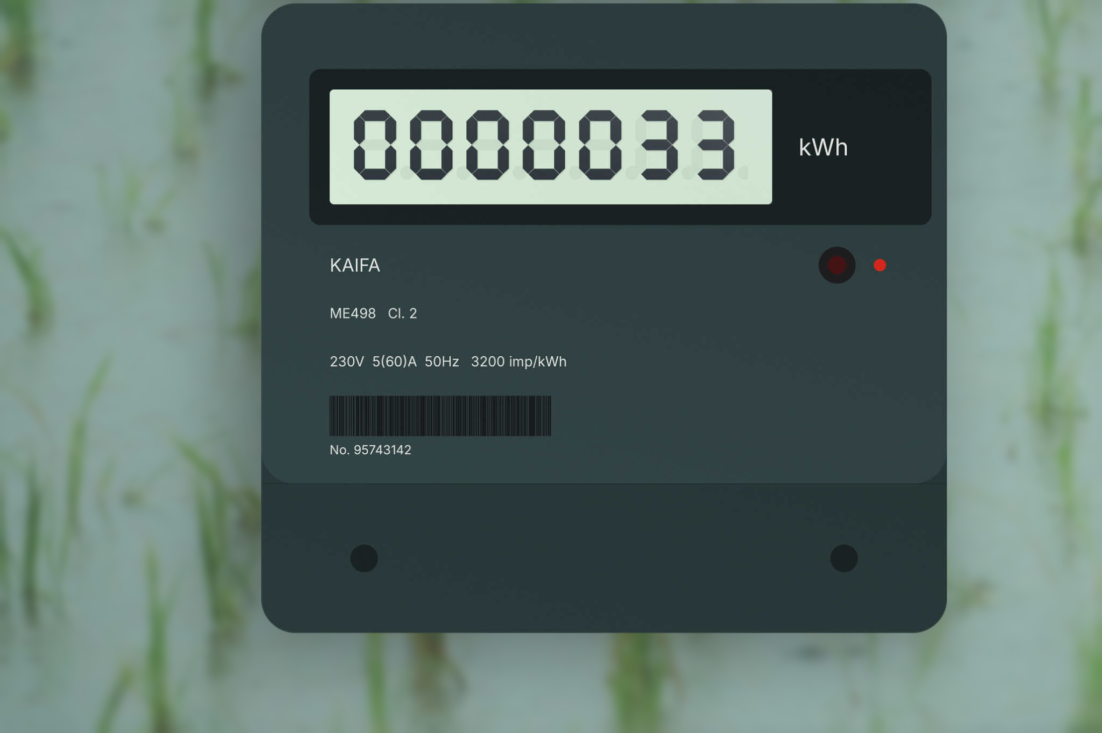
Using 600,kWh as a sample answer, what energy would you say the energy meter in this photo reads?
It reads 33,kWh
